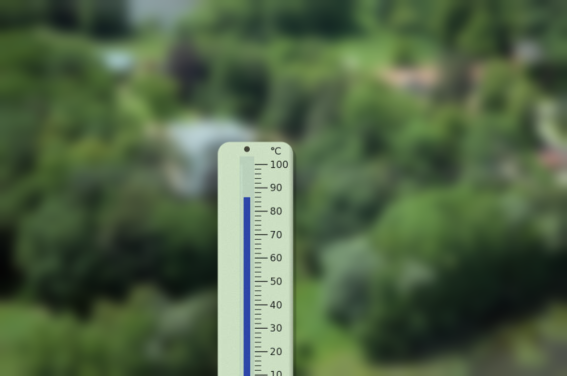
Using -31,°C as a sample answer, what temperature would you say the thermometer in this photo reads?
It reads 86,°C
